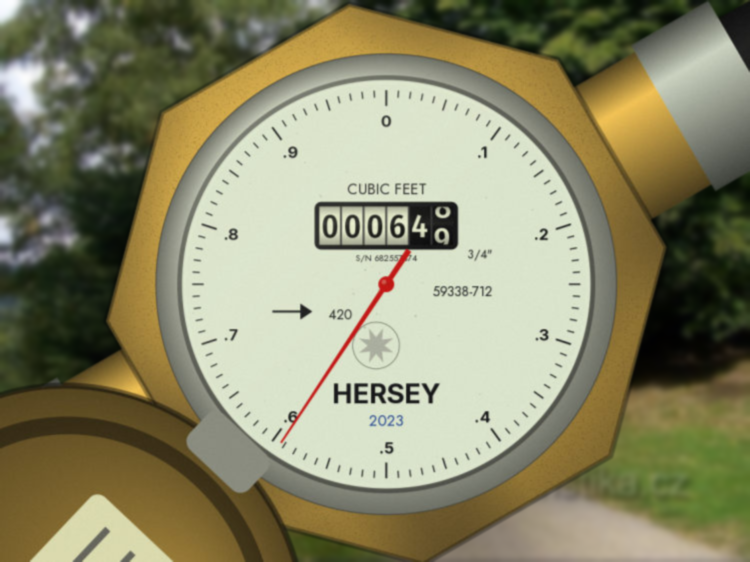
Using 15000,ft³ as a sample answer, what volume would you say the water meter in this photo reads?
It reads 648.59,ft³
